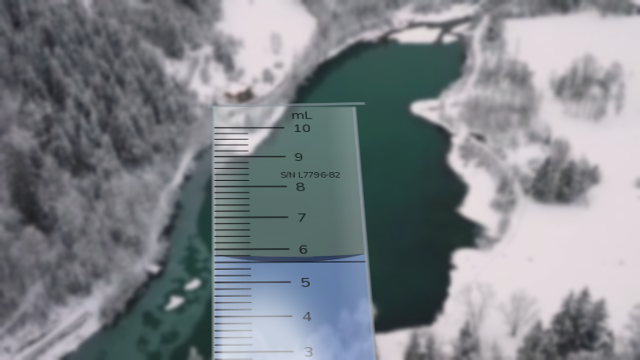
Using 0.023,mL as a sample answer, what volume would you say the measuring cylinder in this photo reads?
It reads 5.6,mL
